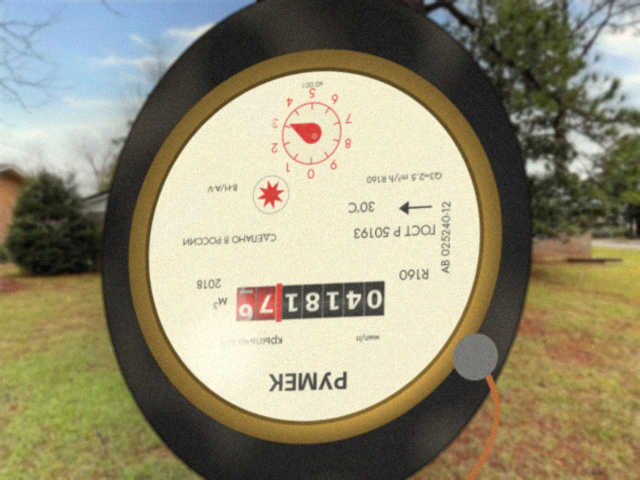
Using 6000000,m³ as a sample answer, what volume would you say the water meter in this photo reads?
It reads 4181.763,m³
